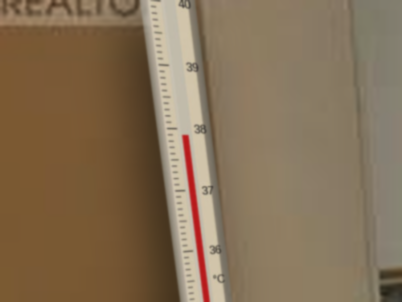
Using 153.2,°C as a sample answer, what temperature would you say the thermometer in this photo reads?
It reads 37.9,°C
